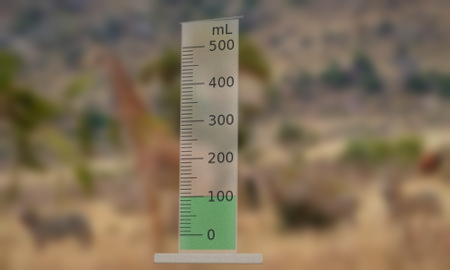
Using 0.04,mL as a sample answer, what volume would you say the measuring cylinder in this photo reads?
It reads 100,mL
